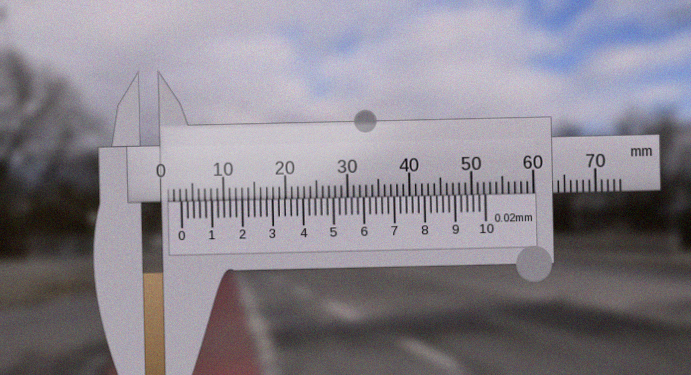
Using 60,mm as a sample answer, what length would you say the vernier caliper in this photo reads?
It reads 3.2,mm
